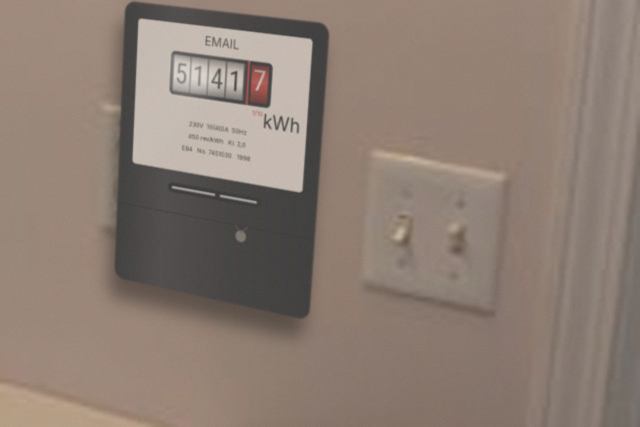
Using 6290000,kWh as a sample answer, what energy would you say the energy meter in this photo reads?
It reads 5141.7,kWh
